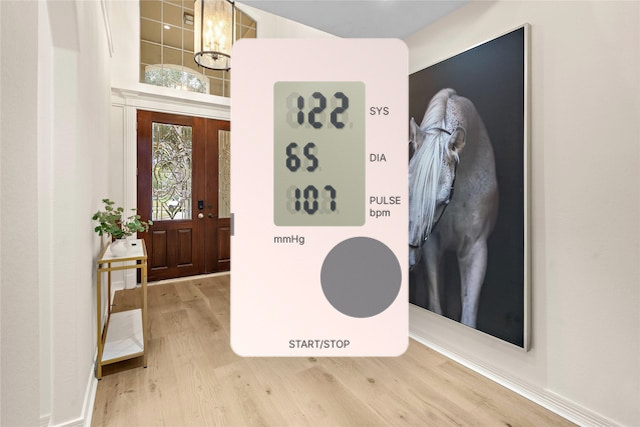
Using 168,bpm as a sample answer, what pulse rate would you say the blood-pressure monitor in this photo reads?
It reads 107,bpm
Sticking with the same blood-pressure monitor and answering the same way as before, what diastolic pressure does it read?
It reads 65,mmHg
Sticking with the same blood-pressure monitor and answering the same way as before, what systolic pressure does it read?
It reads 122,mmHg
